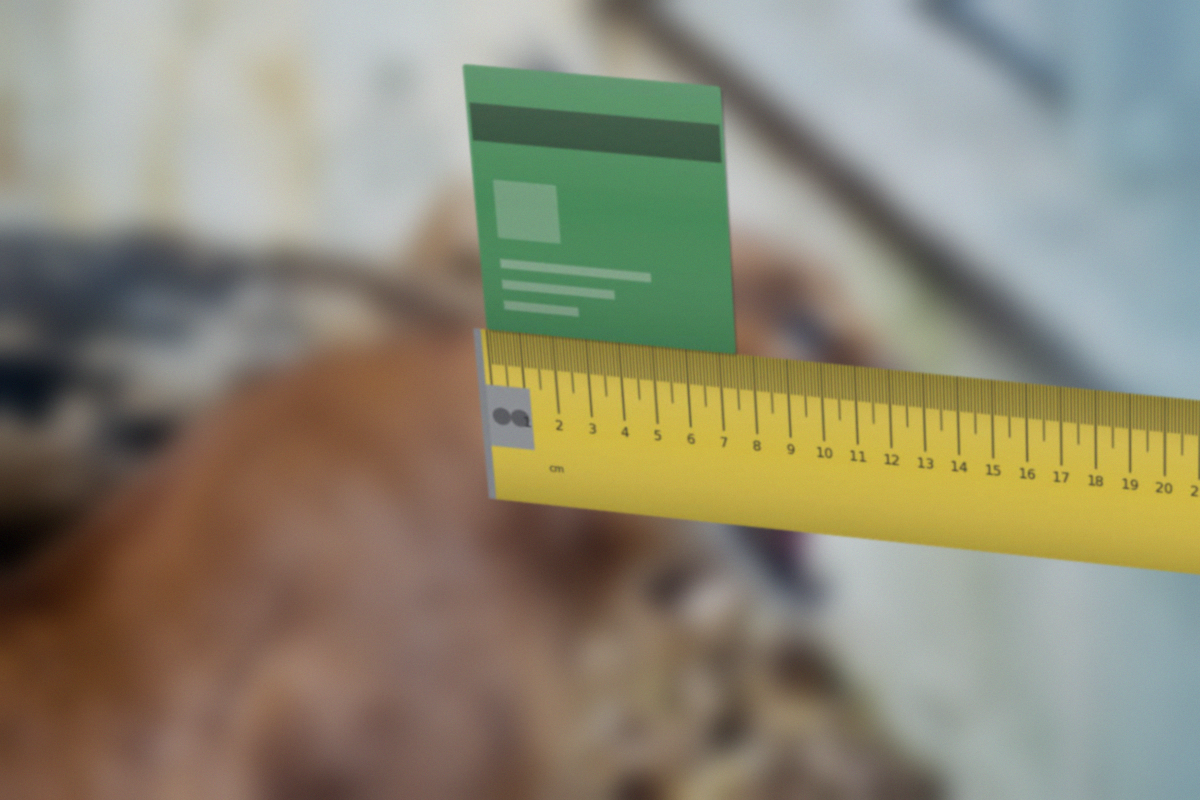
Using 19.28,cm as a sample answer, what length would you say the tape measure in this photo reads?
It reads 7.5,cm
